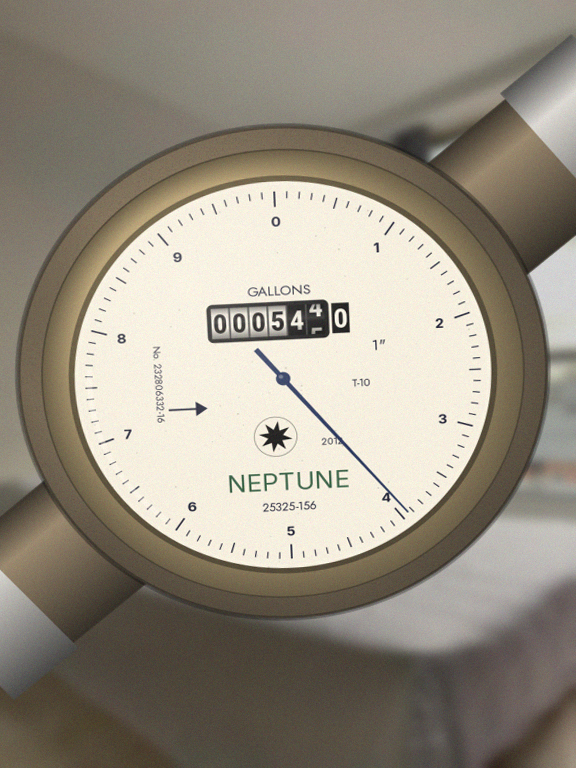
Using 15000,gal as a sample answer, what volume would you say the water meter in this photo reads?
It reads 5443.9,gal
